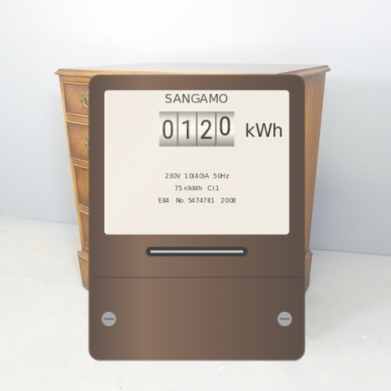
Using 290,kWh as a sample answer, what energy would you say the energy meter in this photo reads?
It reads 120,kWh
